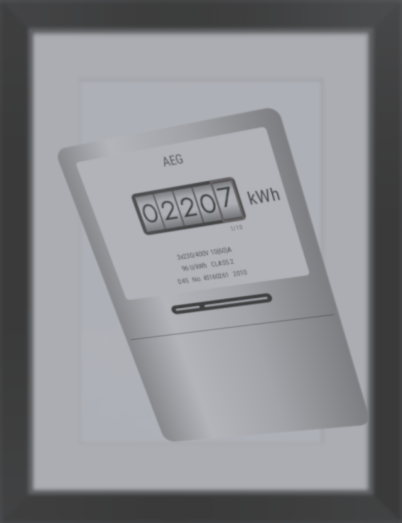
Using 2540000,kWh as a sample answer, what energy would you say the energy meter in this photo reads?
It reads 220.7,kWh
